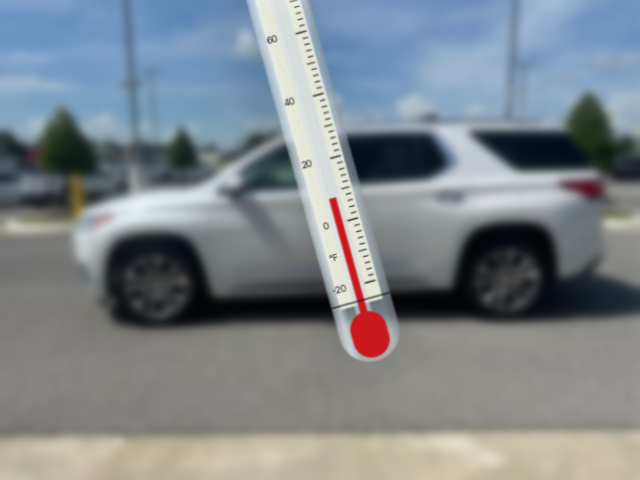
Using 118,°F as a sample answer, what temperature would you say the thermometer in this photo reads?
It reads 8,°F
